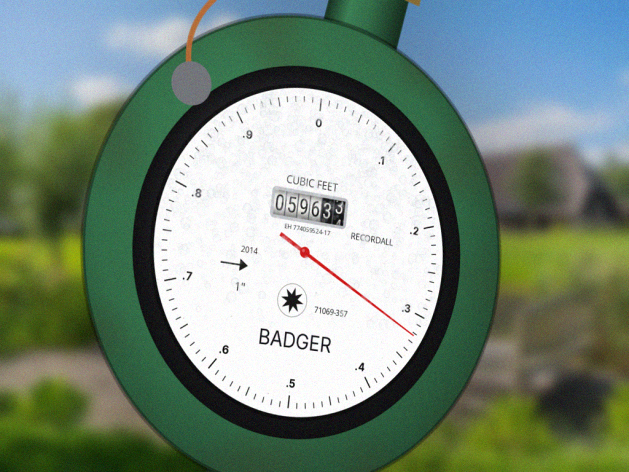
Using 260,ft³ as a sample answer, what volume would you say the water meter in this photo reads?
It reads 59633.32,ft³
